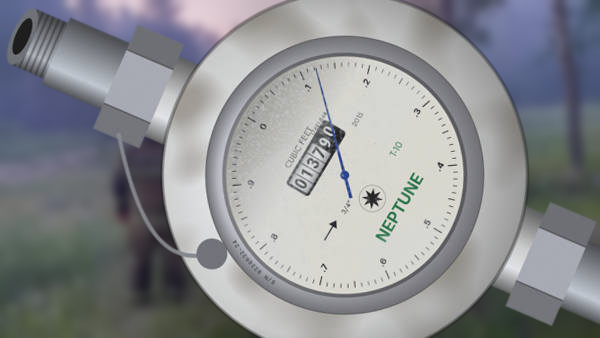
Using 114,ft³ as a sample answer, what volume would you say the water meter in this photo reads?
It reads 13790.12,ft³
